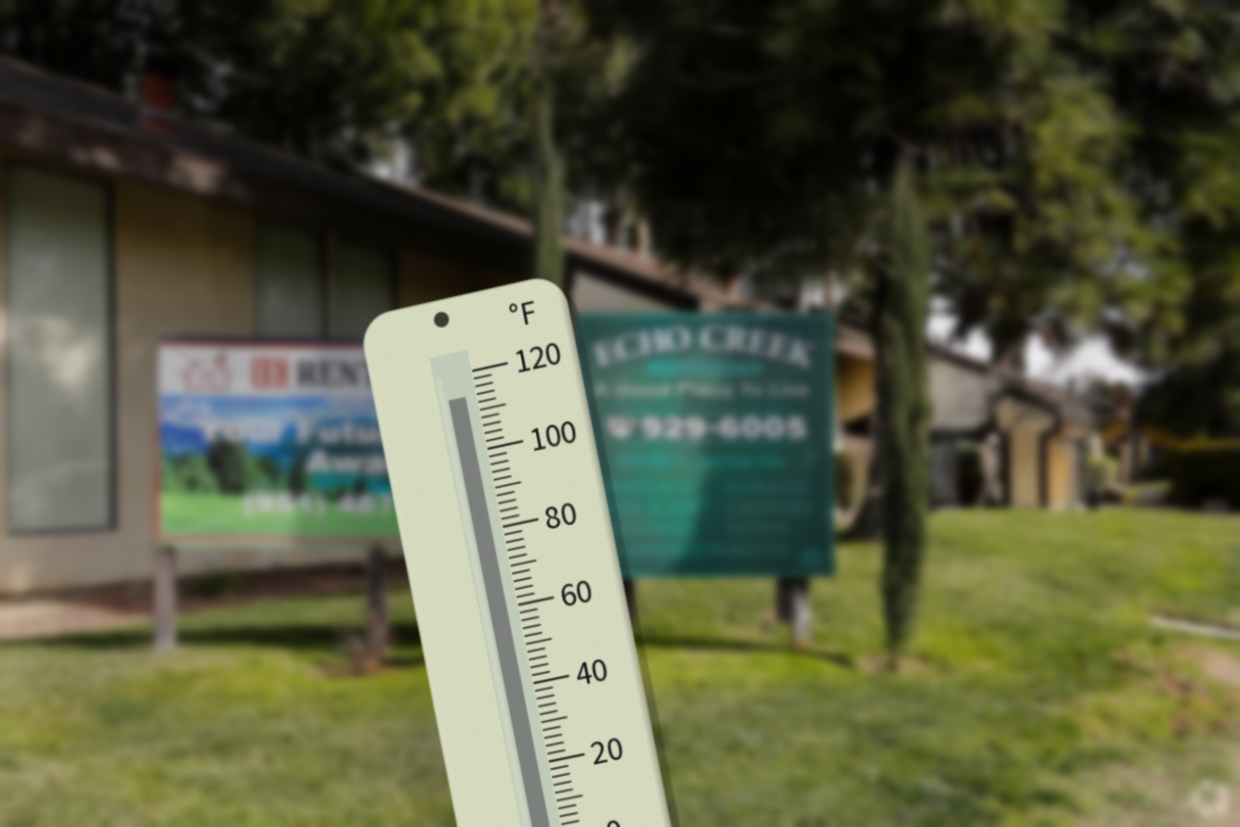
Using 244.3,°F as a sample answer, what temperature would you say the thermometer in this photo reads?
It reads 114,°F
